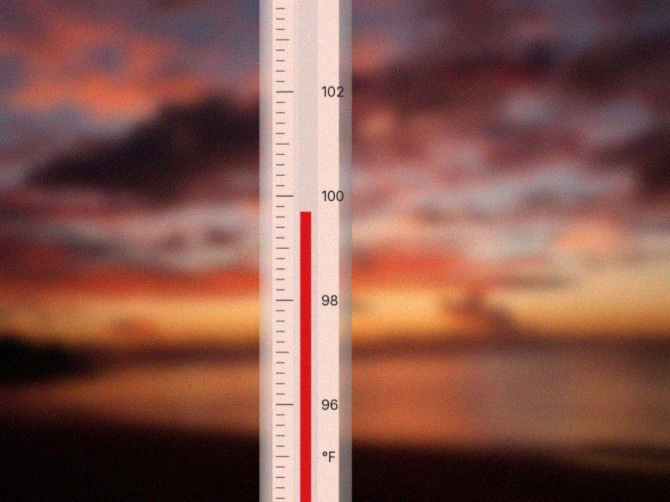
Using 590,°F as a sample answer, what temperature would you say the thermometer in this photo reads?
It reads 99.7,°F
